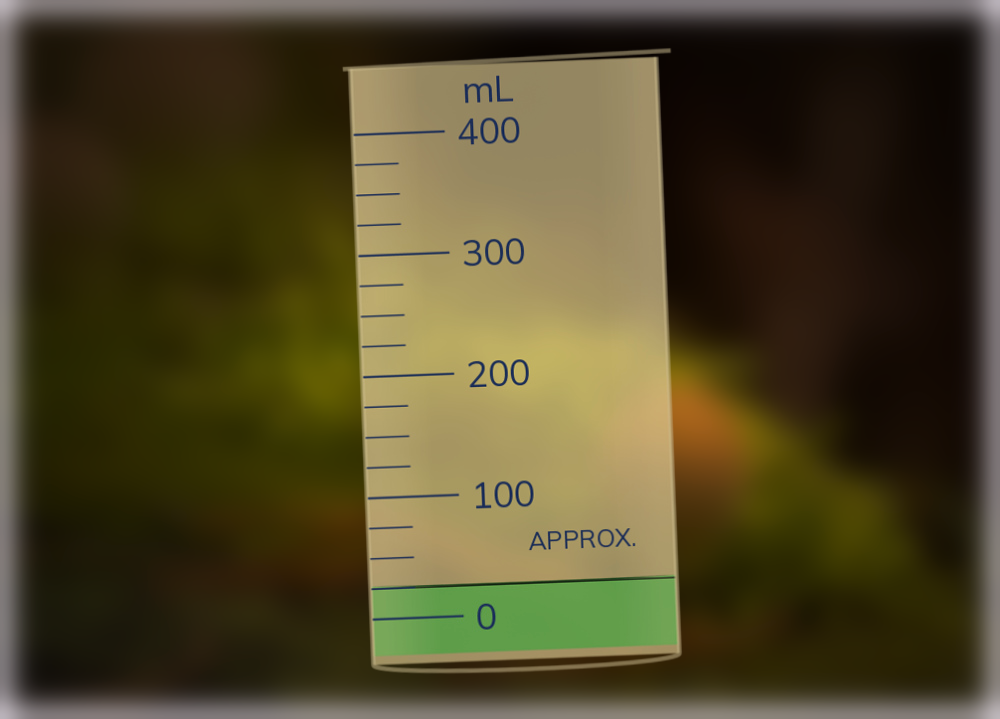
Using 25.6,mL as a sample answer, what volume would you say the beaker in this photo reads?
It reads 25,mL
